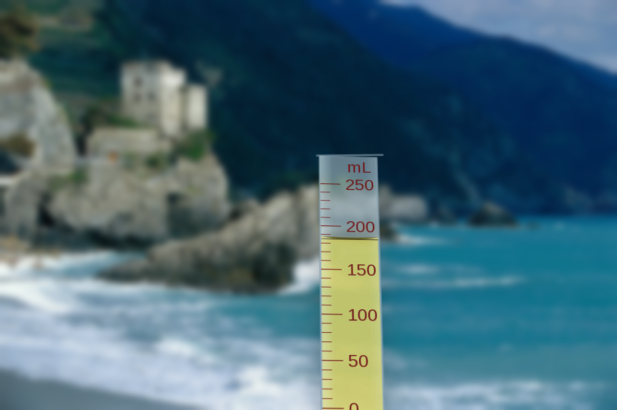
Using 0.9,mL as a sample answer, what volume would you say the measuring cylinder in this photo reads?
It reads 185,mL
